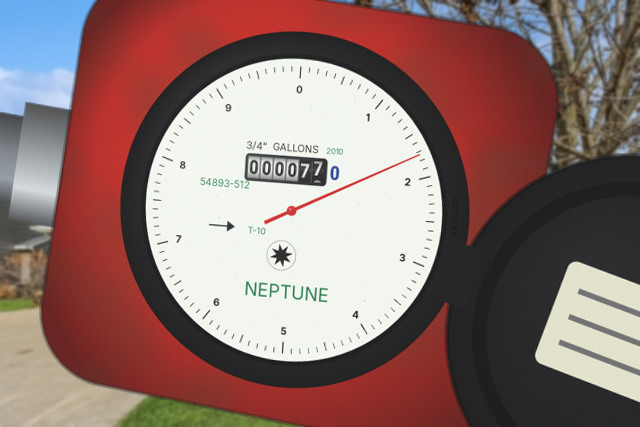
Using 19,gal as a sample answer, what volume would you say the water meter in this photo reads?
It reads 771.7,gal
